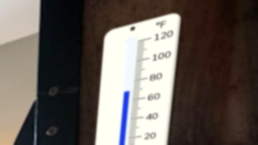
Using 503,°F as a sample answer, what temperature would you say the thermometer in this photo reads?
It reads 70,°F
